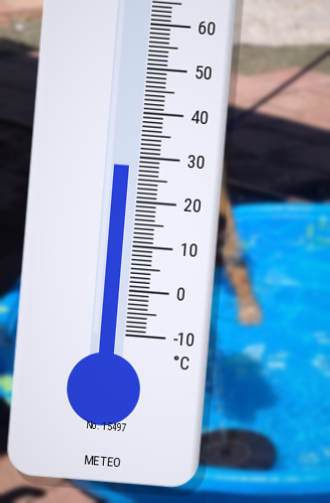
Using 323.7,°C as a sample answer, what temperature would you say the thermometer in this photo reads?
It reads 28,°C
